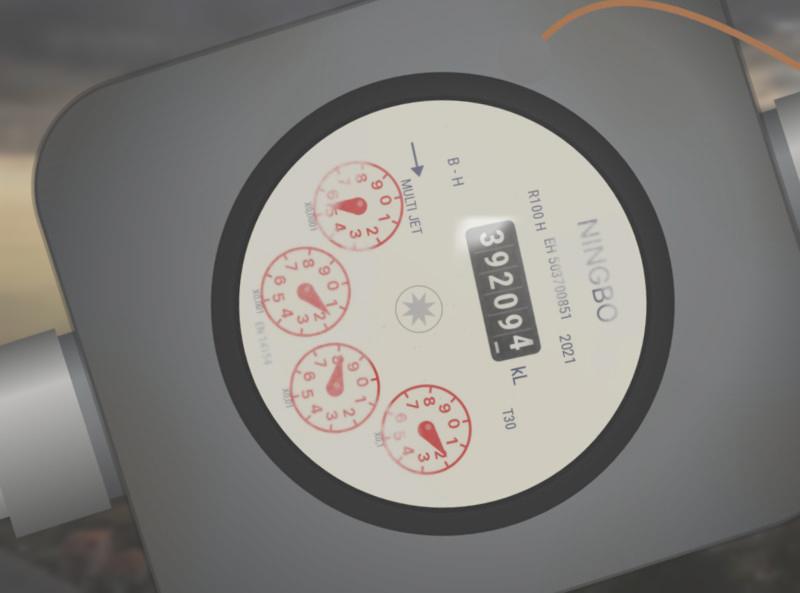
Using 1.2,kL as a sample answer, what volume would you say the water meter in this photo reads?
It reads 392094.1815,kL
